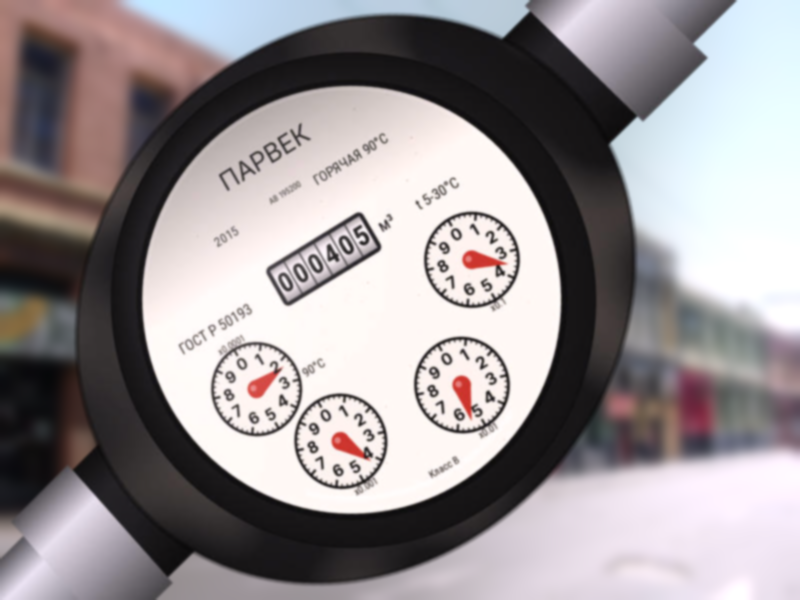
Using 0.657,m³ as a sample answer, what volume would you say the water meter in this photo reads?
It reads 405.3542,m³
